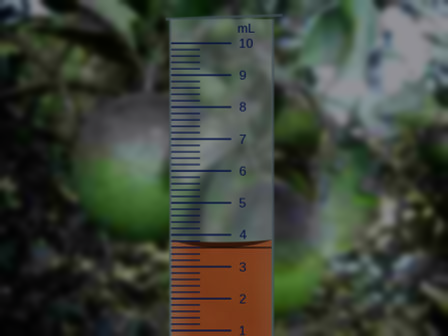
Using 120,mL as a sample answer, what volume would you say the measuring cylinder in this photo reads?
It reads 3.6,mL
